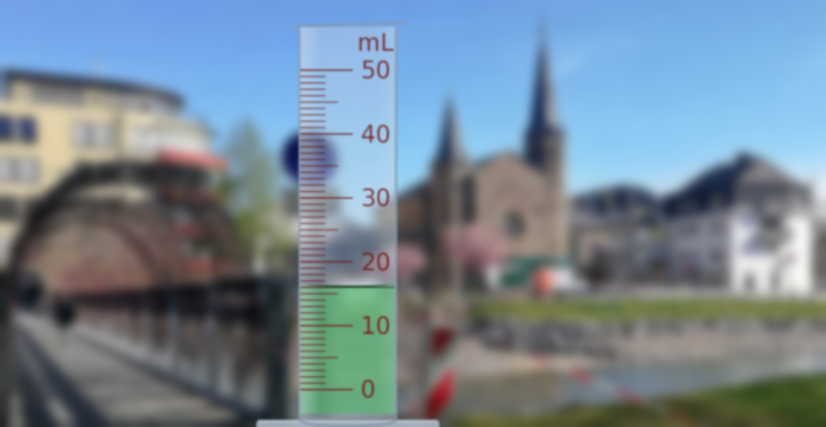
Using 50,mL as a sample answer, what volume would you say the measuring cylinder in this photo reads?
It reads 16,mL
